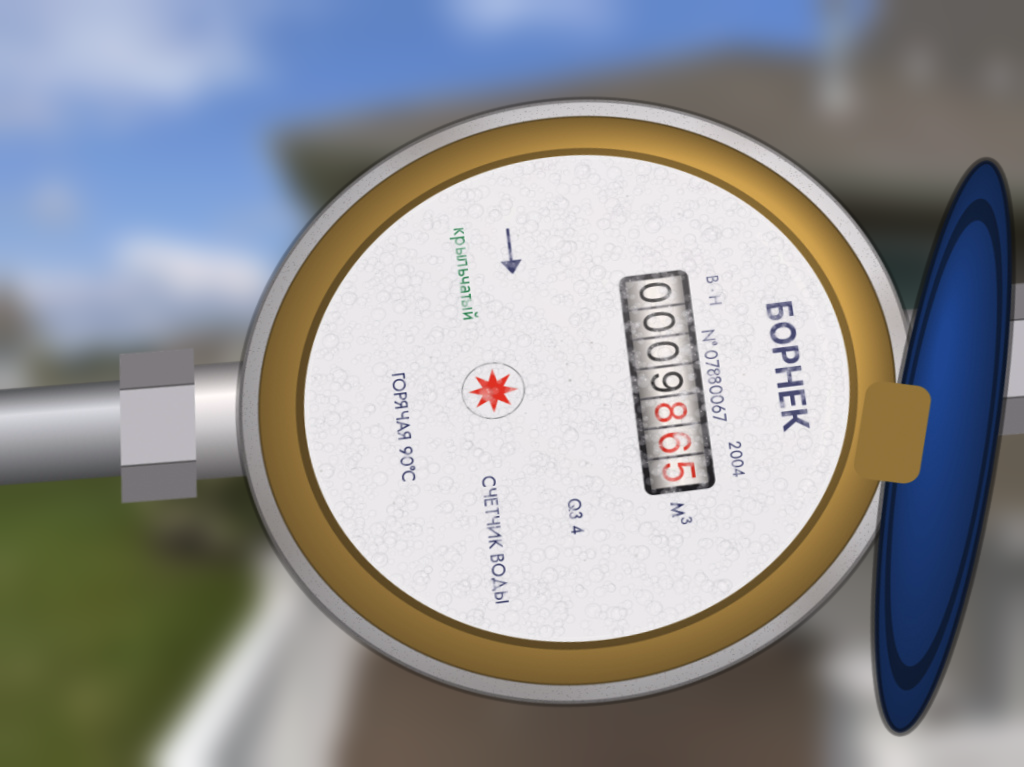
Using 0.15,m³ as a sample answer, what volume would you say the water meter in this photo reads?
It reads 9.865,m³
